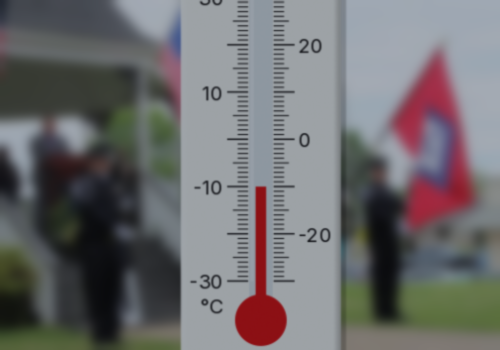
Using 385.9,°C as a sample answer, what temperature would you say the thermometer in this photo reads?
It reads -10,°C
